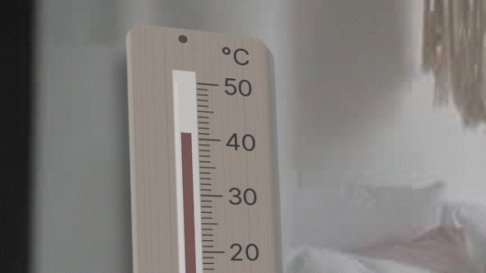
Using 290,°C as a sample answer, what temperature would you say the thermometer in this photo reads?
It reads 41,°C
